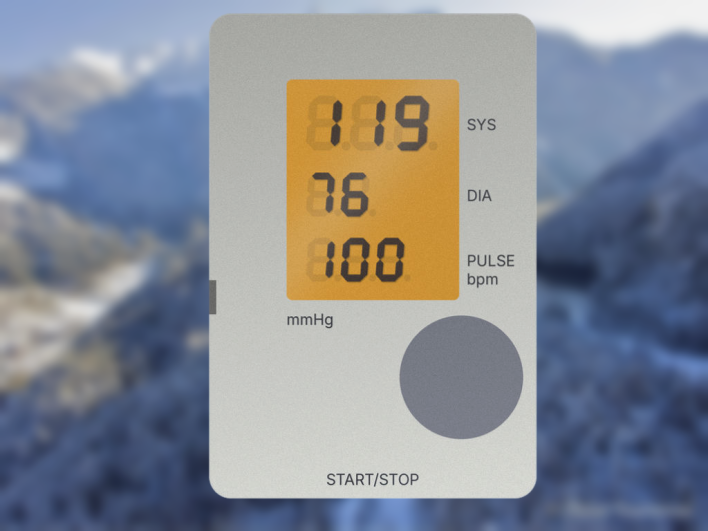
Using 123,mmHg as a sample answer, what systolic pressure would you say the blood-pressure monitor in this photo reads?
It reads 119,mmHg
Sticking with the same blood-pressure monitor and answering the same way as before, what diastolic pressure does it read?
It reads 76,mmHg
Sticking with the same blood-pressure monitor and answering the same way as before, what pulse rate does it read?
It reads 100,bpm
